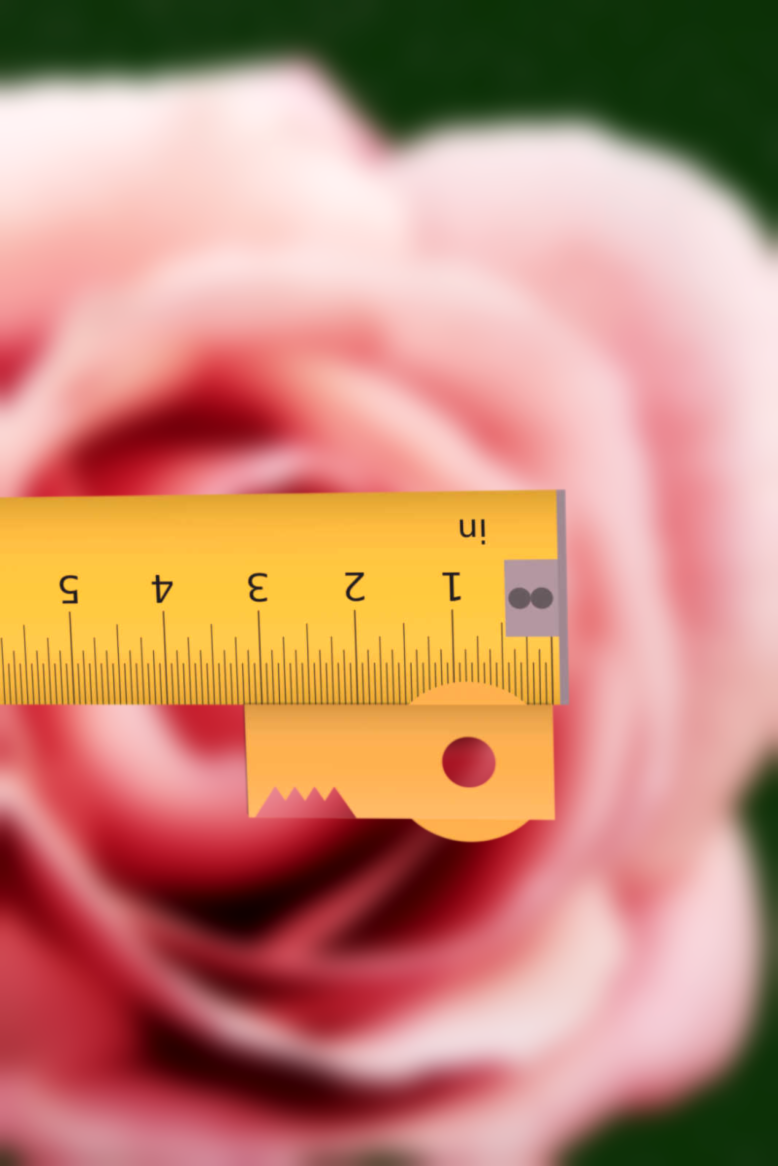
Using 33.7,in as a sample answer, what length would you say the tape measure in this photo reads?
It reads 3.1875,in
